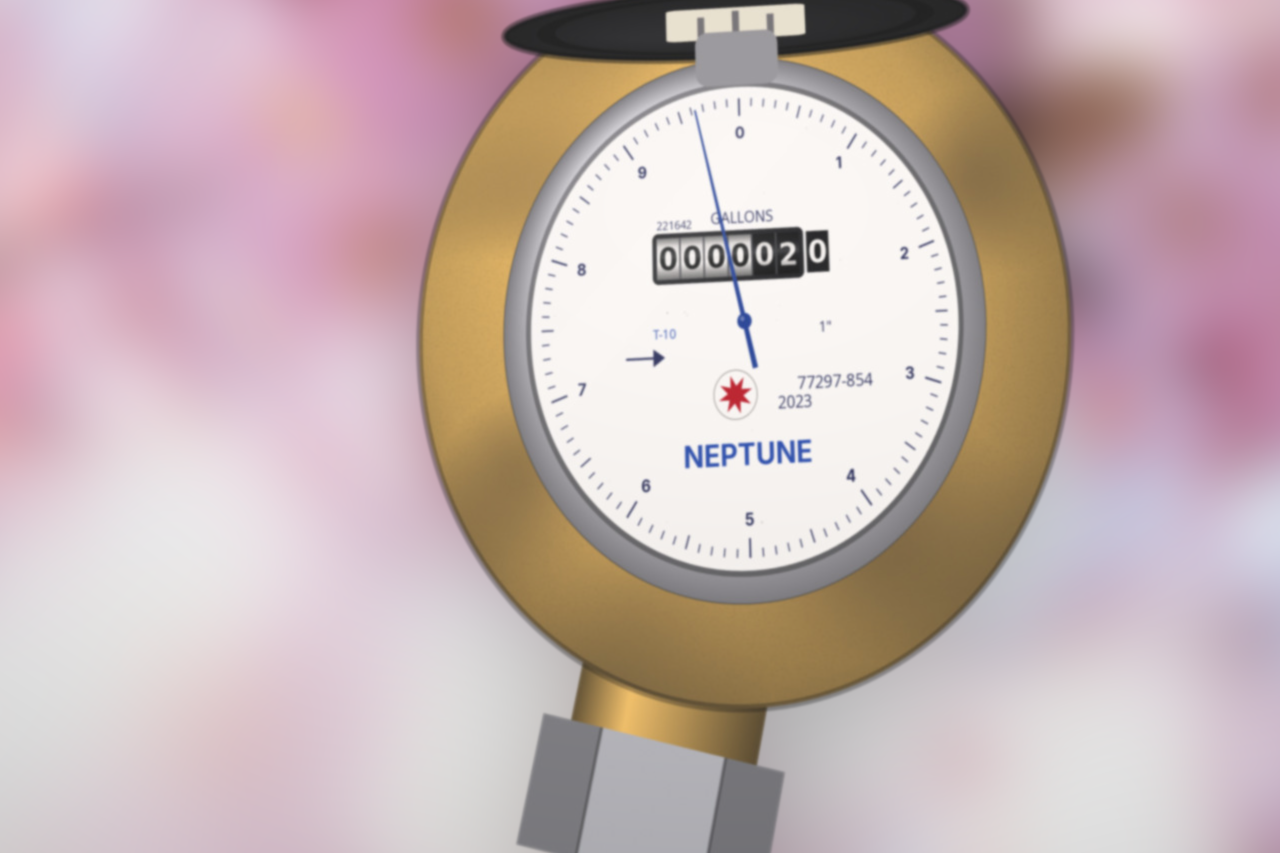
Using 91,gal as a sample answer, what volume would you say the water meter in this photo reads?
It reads 19.6,gal
